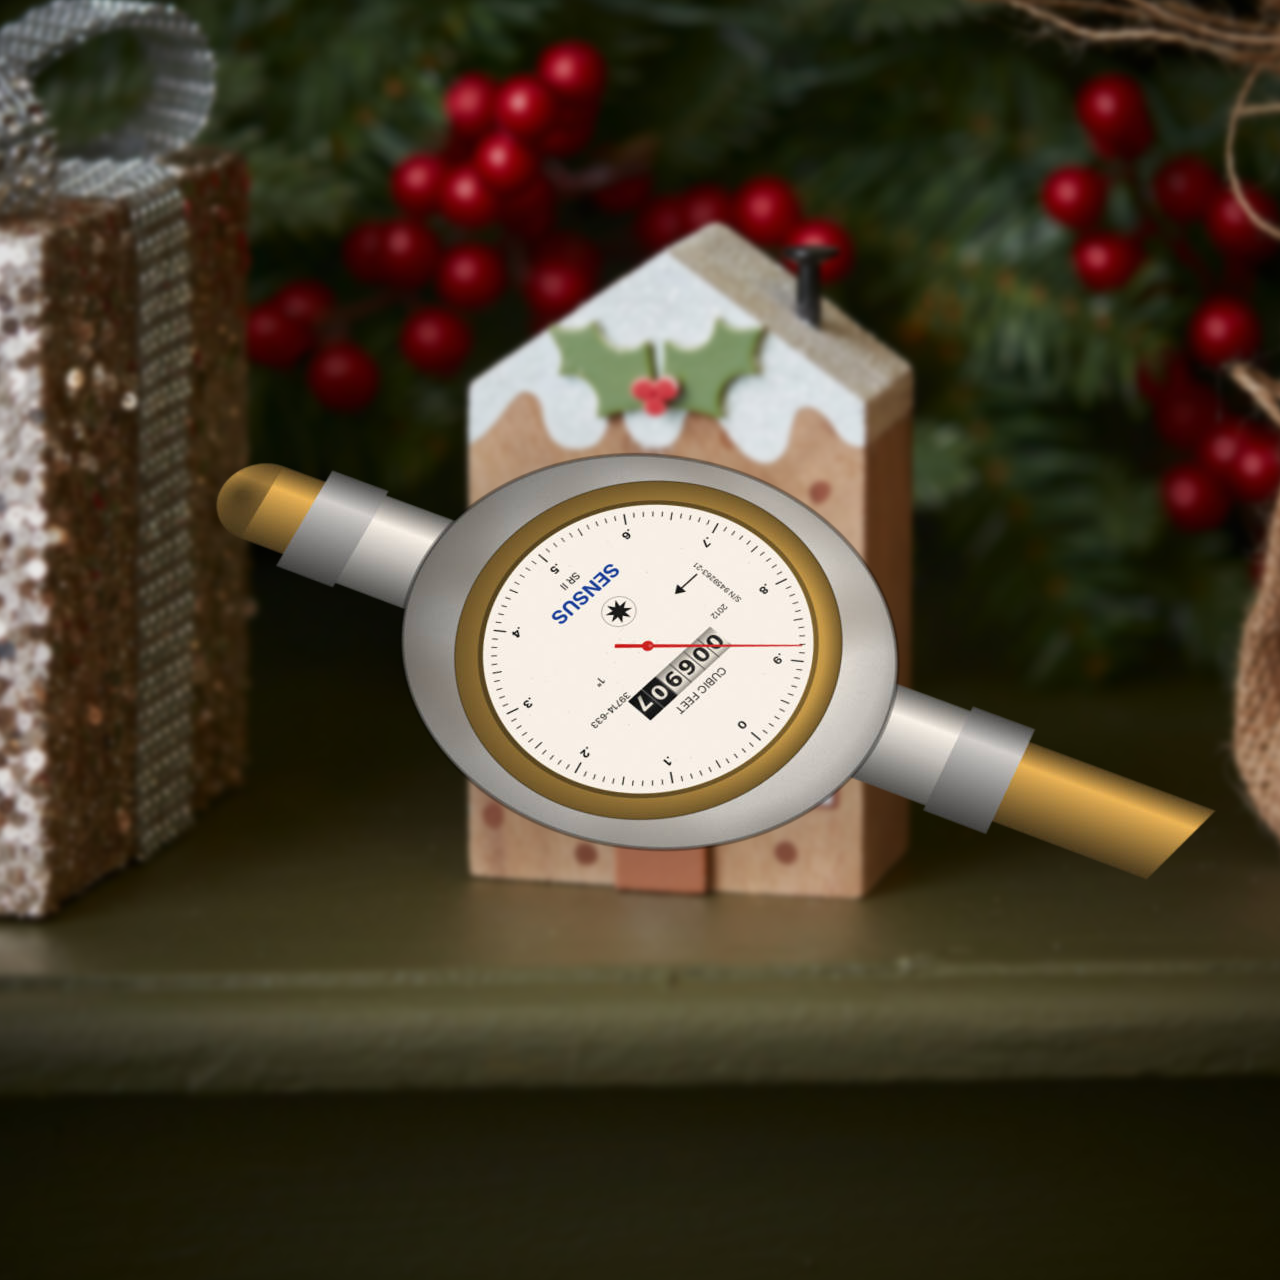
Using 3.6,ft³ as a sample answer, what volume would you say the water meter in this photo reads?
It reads 6906.88,ft³
